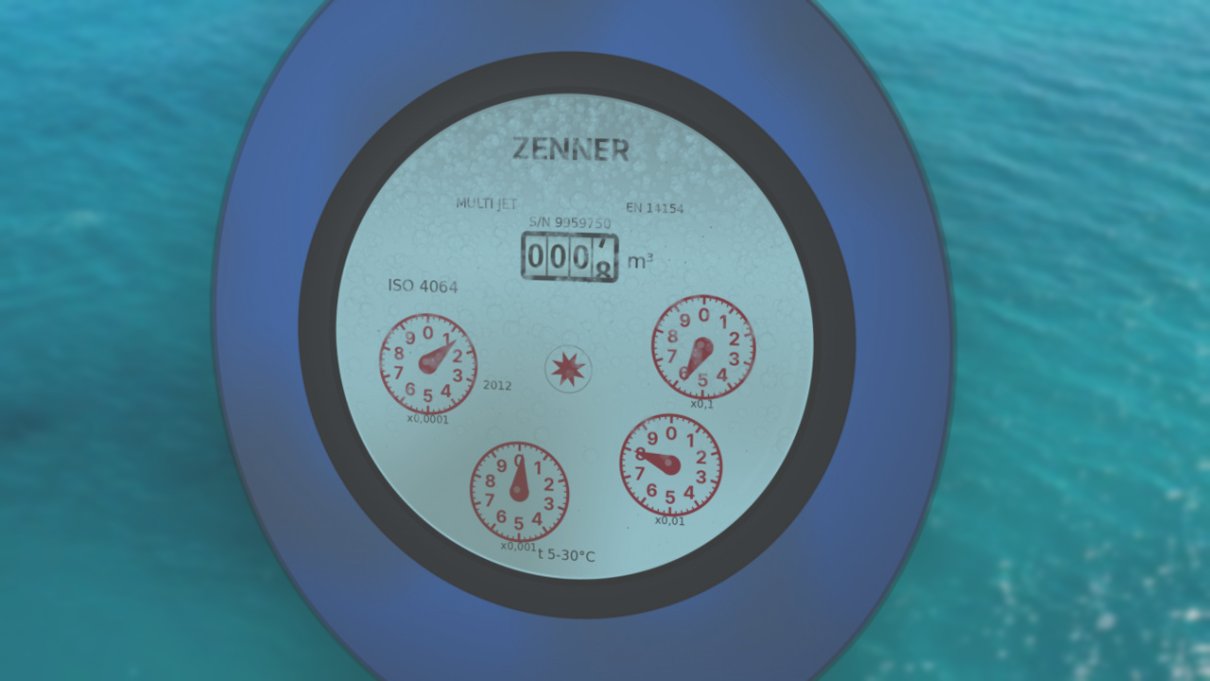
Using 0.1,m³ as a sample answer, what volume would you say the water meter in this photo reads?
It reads 7.5801,m³
